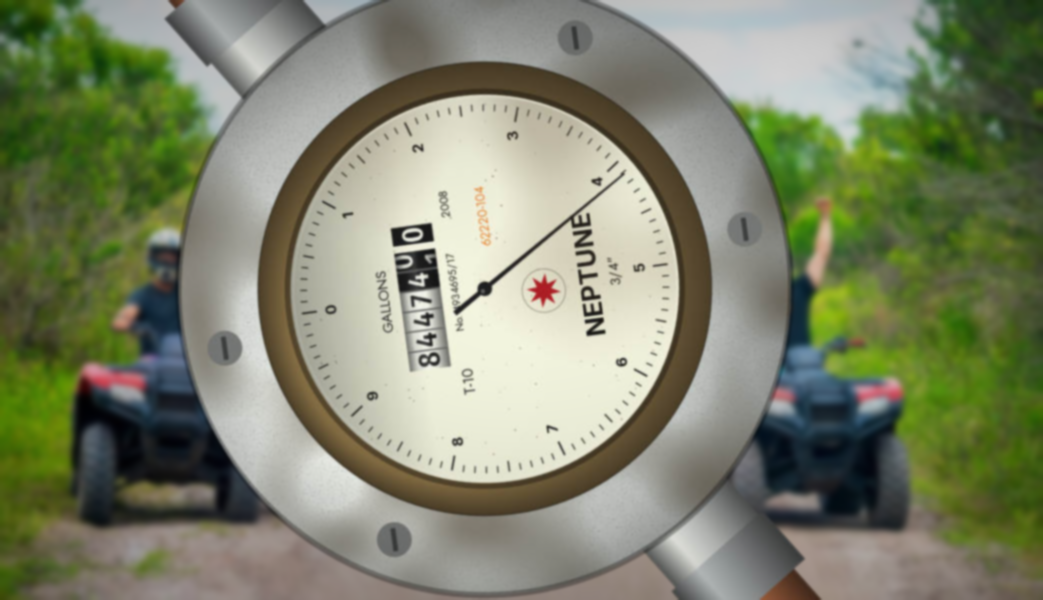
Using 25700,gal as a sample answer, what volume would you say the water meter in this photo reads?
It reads 8447404.1,gal
